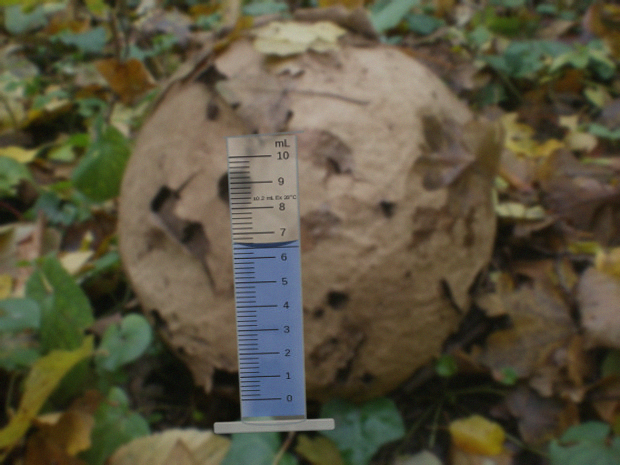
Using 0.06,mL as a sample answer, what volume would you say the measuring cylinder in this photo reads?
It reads 6.4,mL
